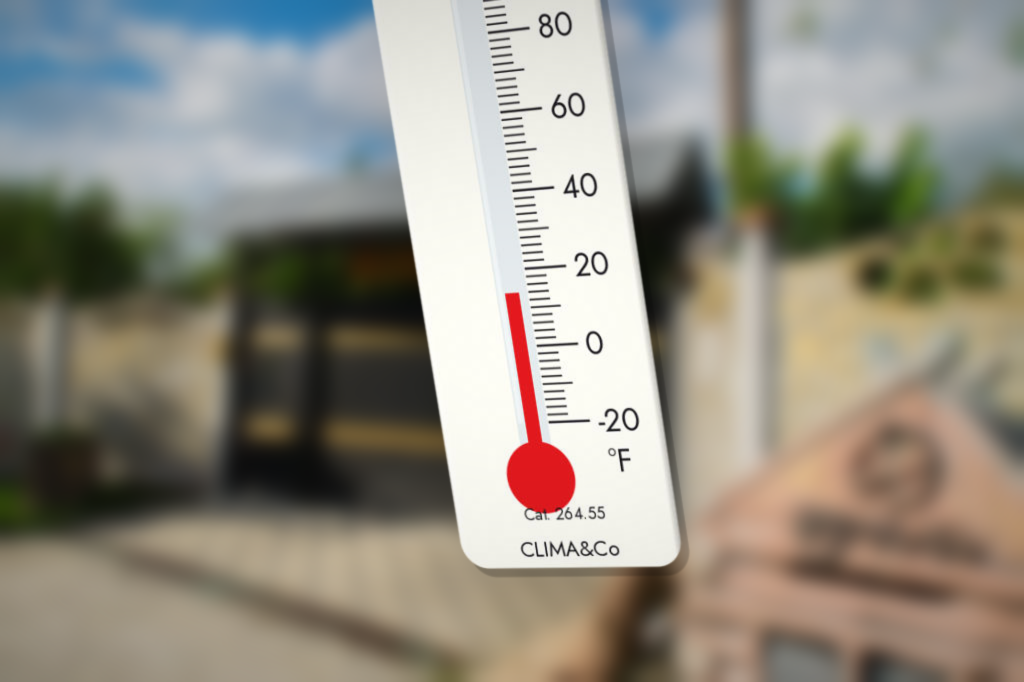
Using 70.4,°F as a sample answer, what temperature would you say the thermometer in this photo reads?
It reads 14,°F
